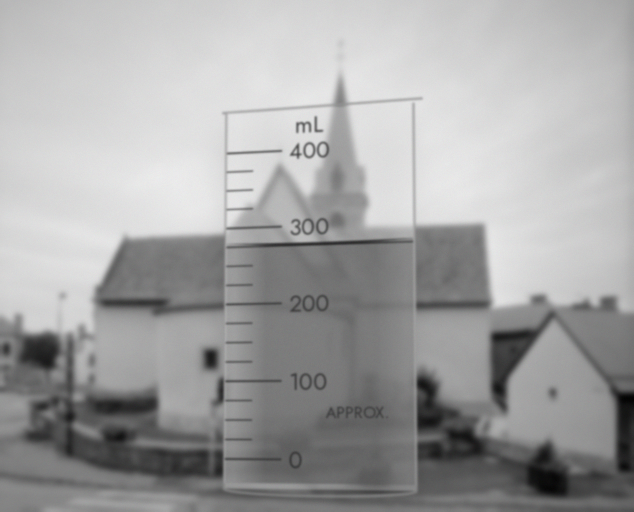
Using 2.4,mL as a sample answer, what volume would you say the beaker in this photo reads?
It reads 275,mL
